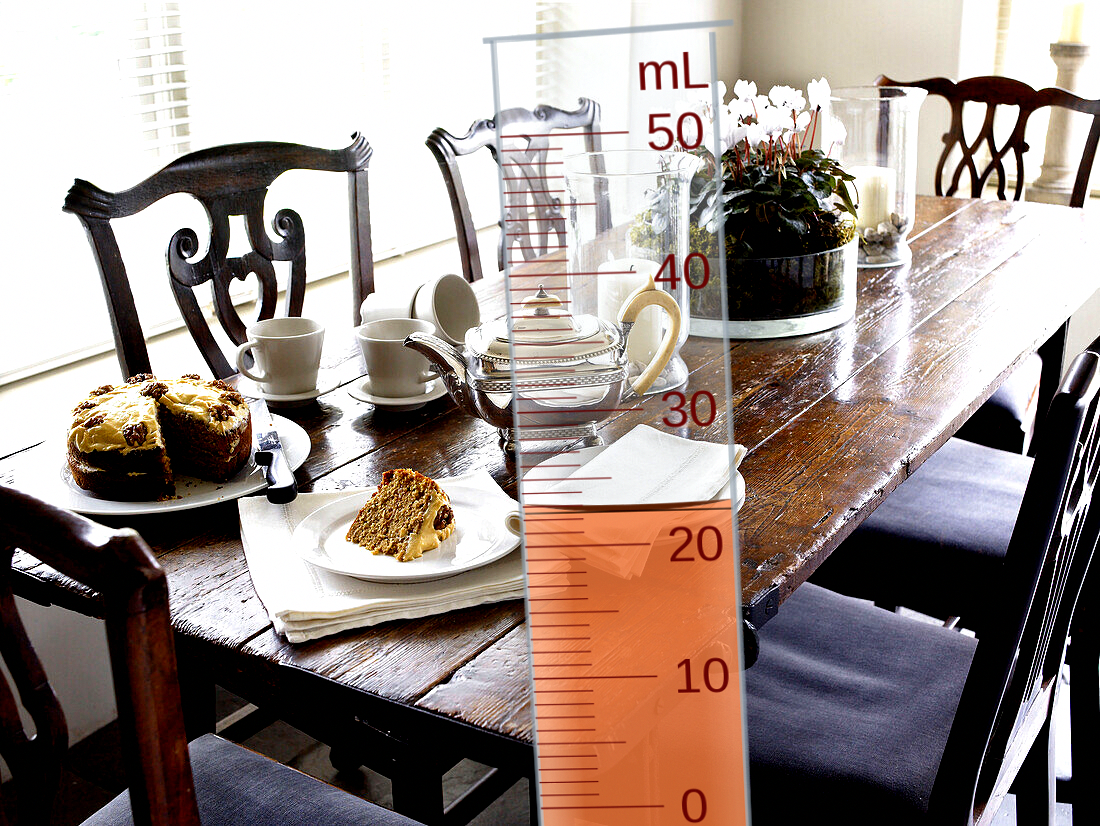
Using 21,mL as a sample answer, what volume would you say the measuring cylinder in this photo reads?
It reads 22.5,mL
